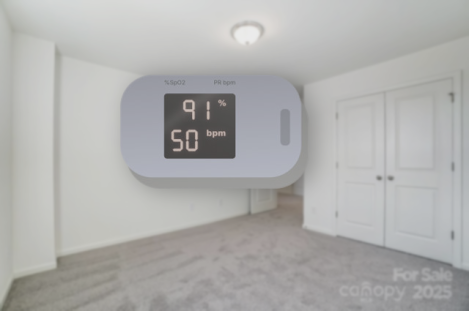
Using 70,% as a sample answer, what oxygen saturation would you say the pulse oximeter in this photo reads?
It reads 91,%
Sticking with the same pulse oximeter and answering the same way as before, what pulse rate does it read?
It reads 50,bpm
